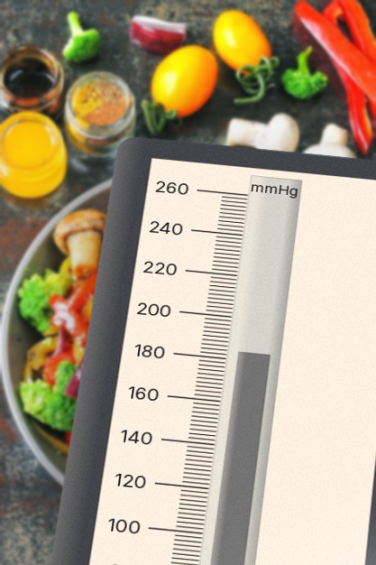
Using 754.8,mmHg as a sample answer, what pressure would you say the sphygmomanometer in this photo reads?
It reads 184,mmHg
